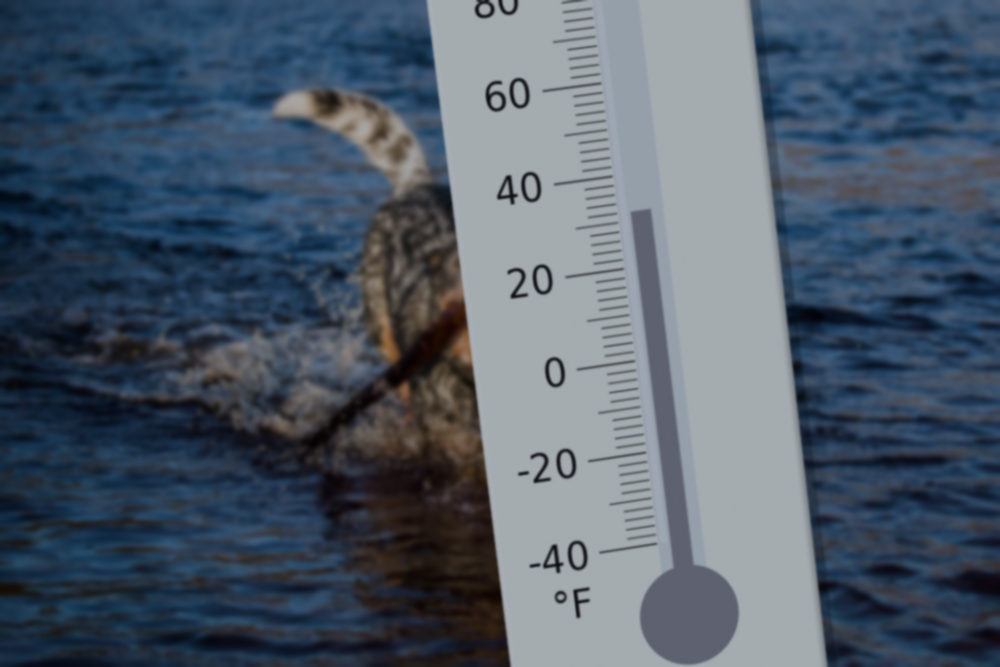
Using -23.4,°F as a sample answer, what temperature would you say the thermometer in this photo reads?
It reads 32,°F
